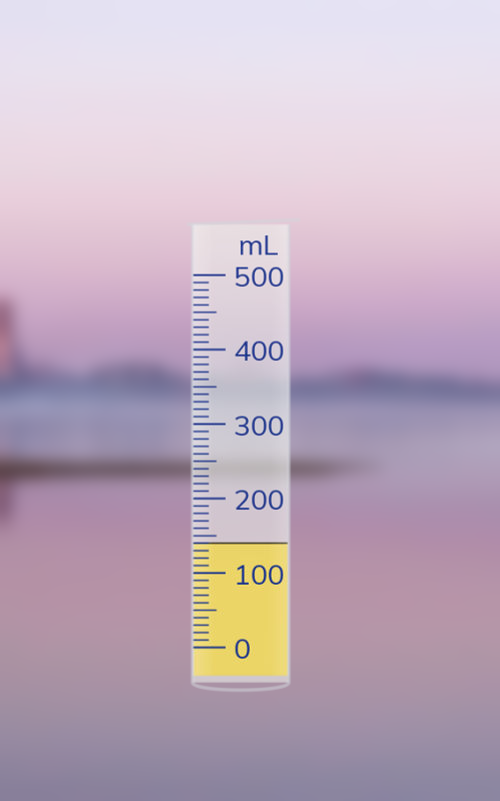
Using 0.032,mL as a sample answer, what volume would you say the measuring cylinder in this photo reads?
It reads 140,mL
